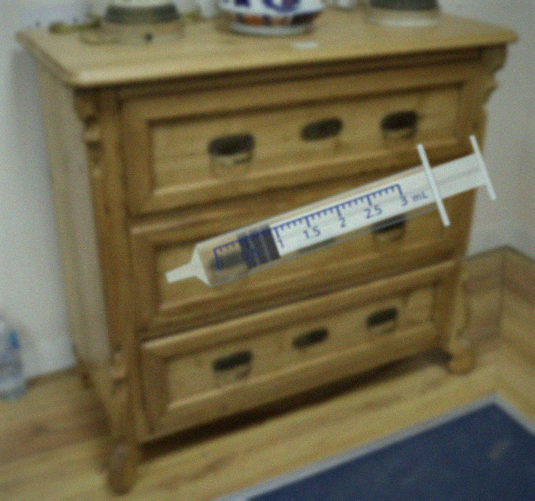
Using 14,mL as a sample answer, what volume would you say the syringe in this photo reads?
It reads 0.4,mL
